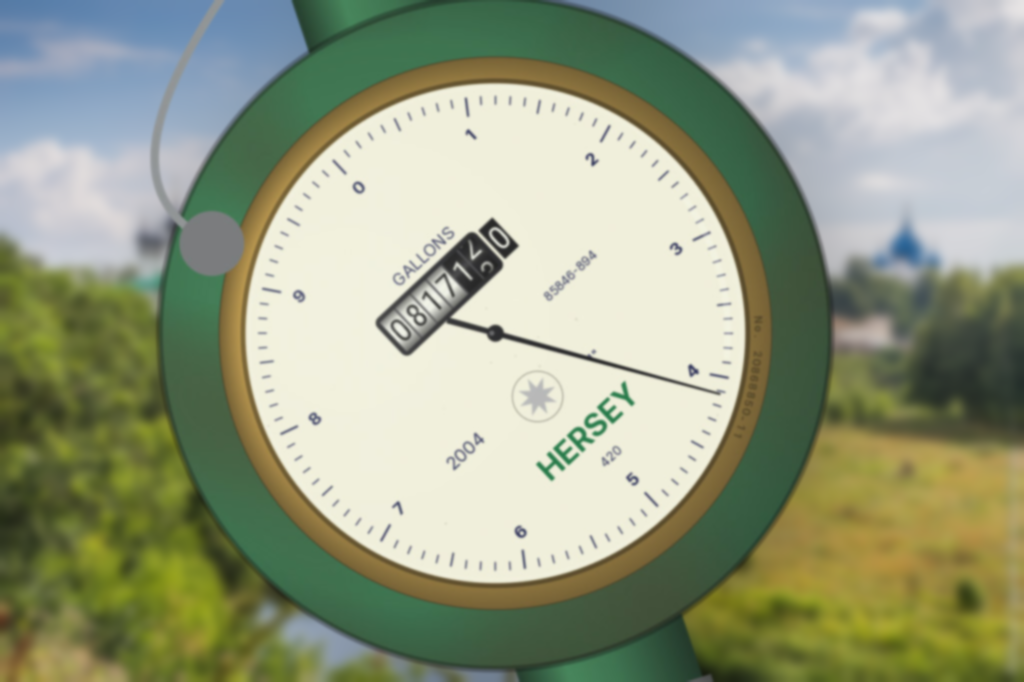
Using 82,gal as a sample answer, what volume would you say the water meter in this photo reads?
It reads 817124.1,gal
